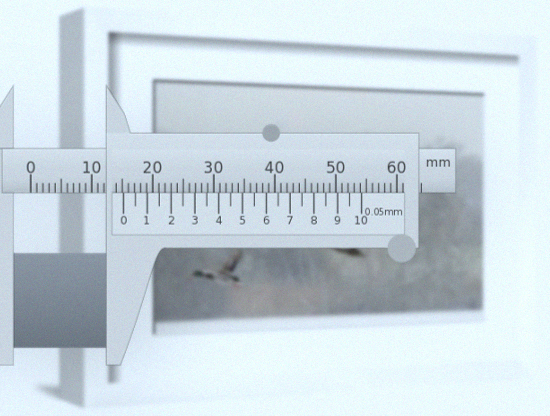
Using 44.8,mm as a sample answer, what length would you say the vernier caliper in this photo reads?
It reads 15.2,mm
